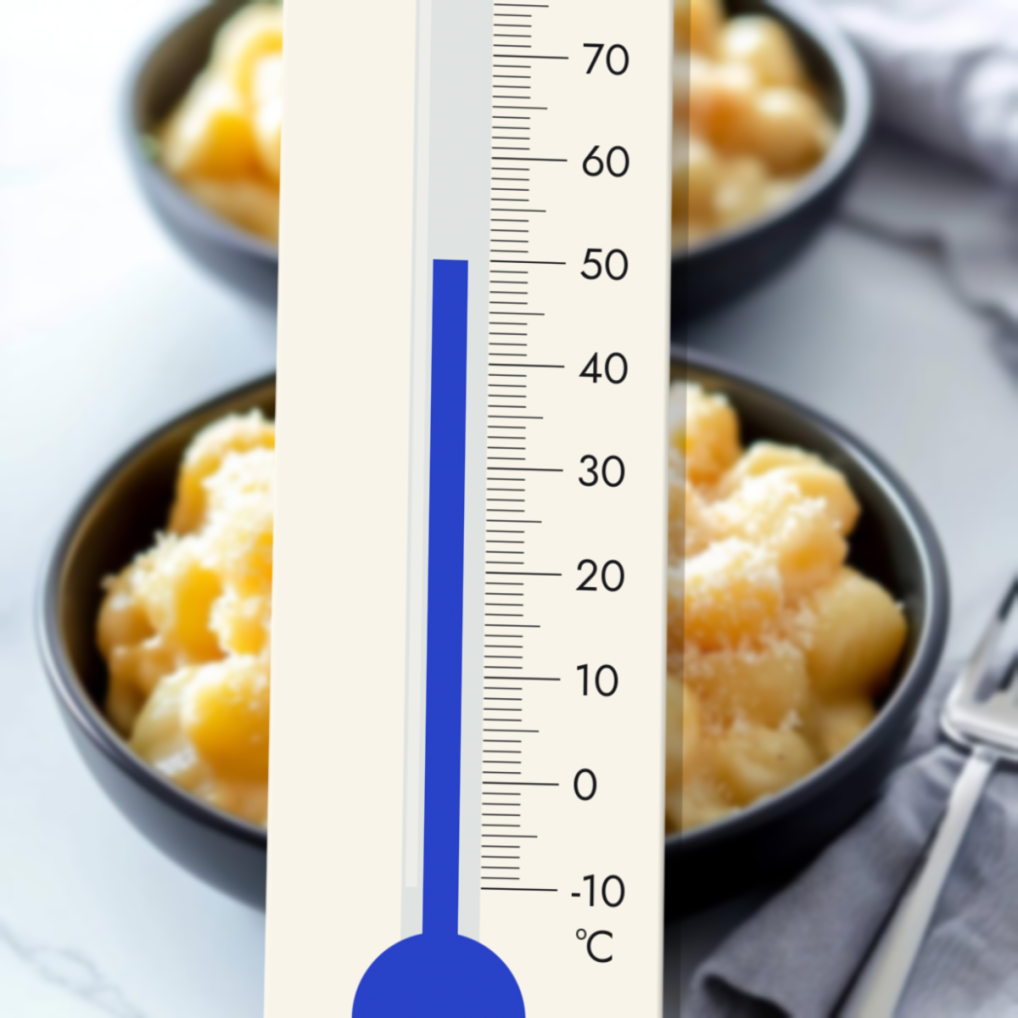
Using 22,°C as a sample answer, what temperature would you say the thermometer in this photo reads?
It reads 50,°C
